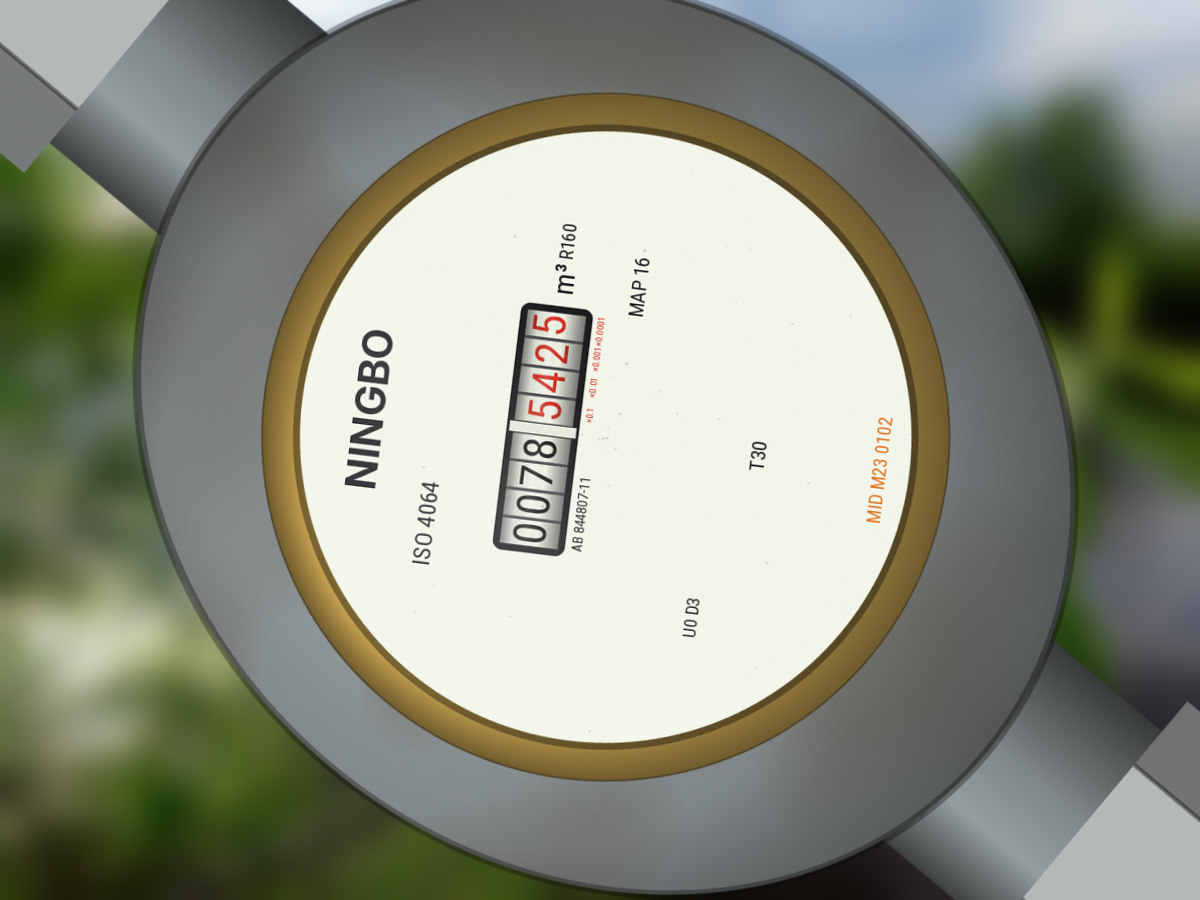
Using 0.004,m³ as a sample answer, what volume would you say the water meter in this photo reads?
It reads 78.5425,m³
